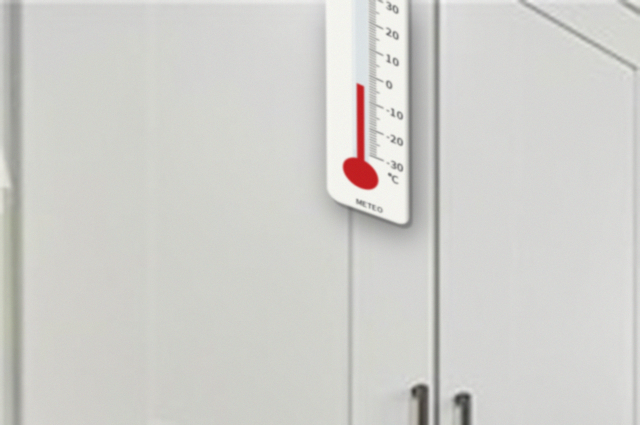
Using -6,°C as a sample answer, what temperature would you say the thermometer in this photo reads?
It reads -5,°C
